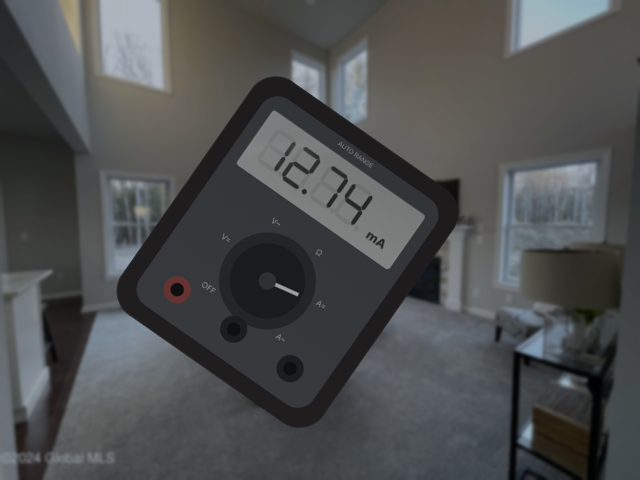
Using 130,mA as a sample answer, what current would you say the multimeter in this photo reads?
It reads 12.74,mA
